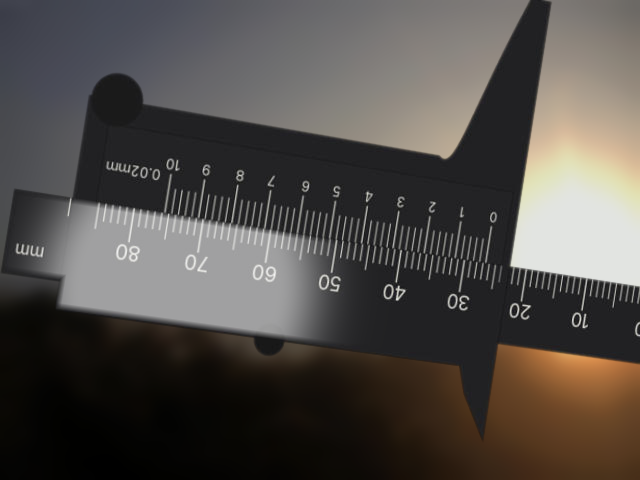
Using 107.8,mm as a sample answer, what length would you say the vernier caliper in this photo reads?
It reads 26.6,mm
